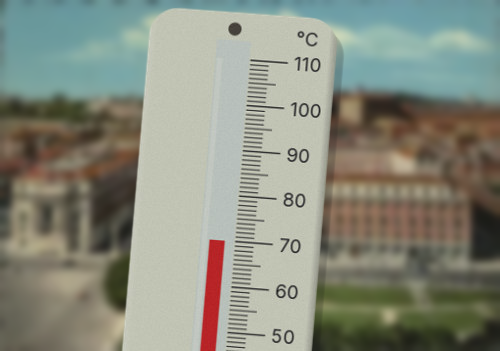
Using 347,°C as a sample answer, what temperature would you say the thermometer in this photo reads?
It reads 70,°C
